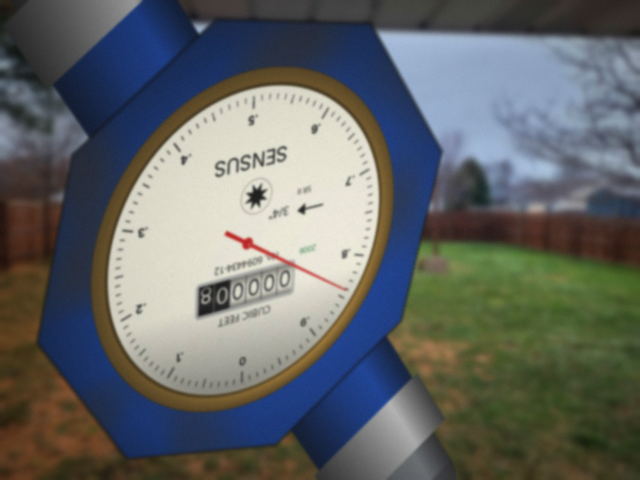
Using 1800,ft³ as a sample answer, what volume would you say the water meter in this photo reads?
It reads 7.84,ft³
